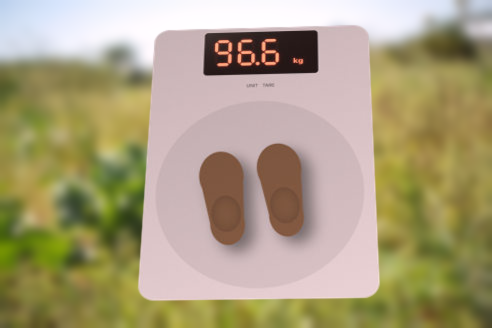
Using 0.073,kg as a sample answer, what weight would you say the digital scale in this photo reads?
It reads 96.6,kg
